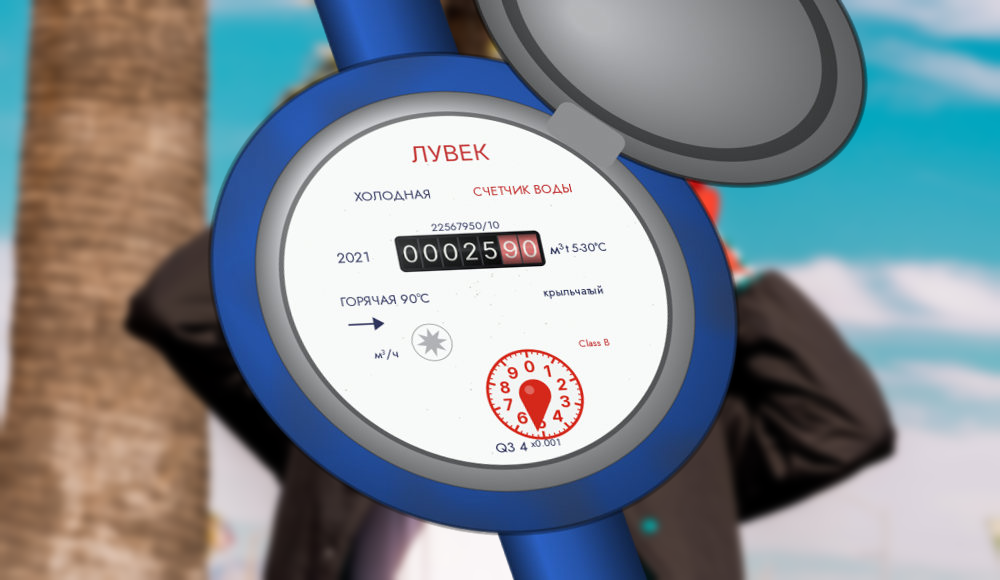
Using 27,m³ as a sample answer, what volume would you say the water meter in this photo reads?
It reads 25.905,m³
